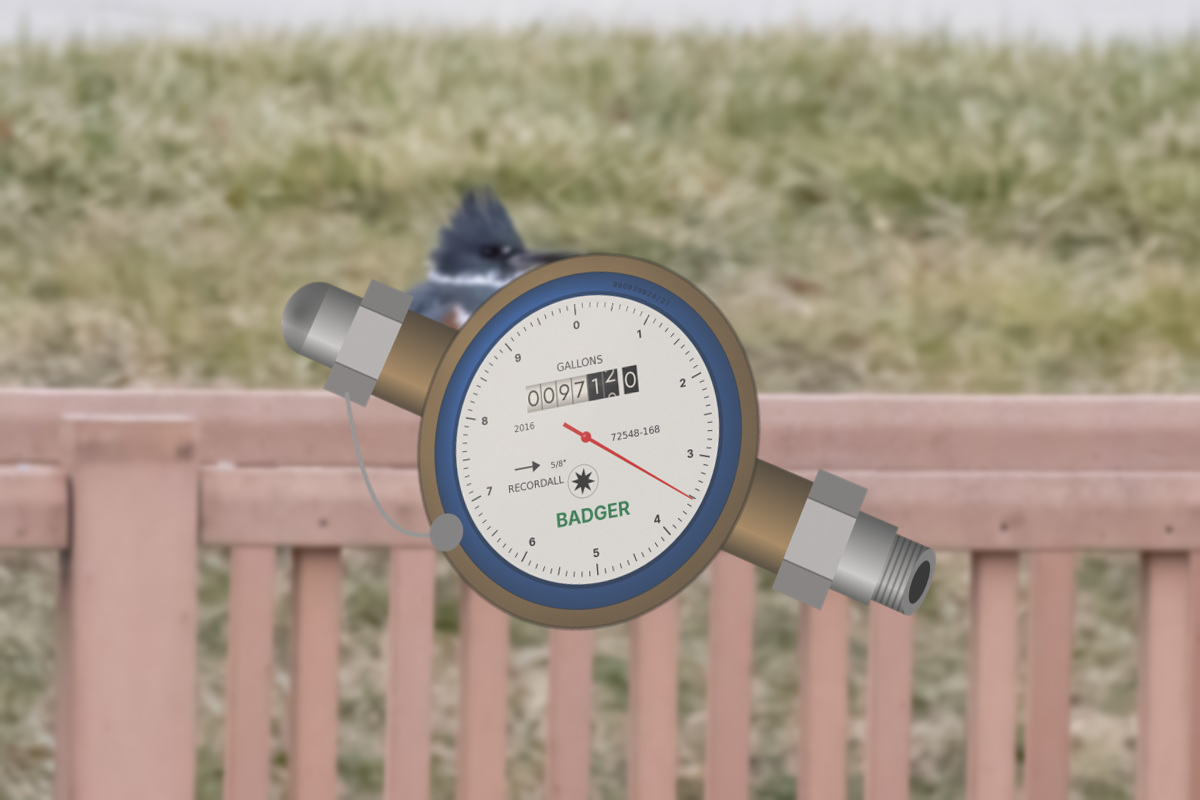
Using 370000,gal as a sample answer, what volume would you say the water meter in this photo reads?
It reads 97123.5,gal
